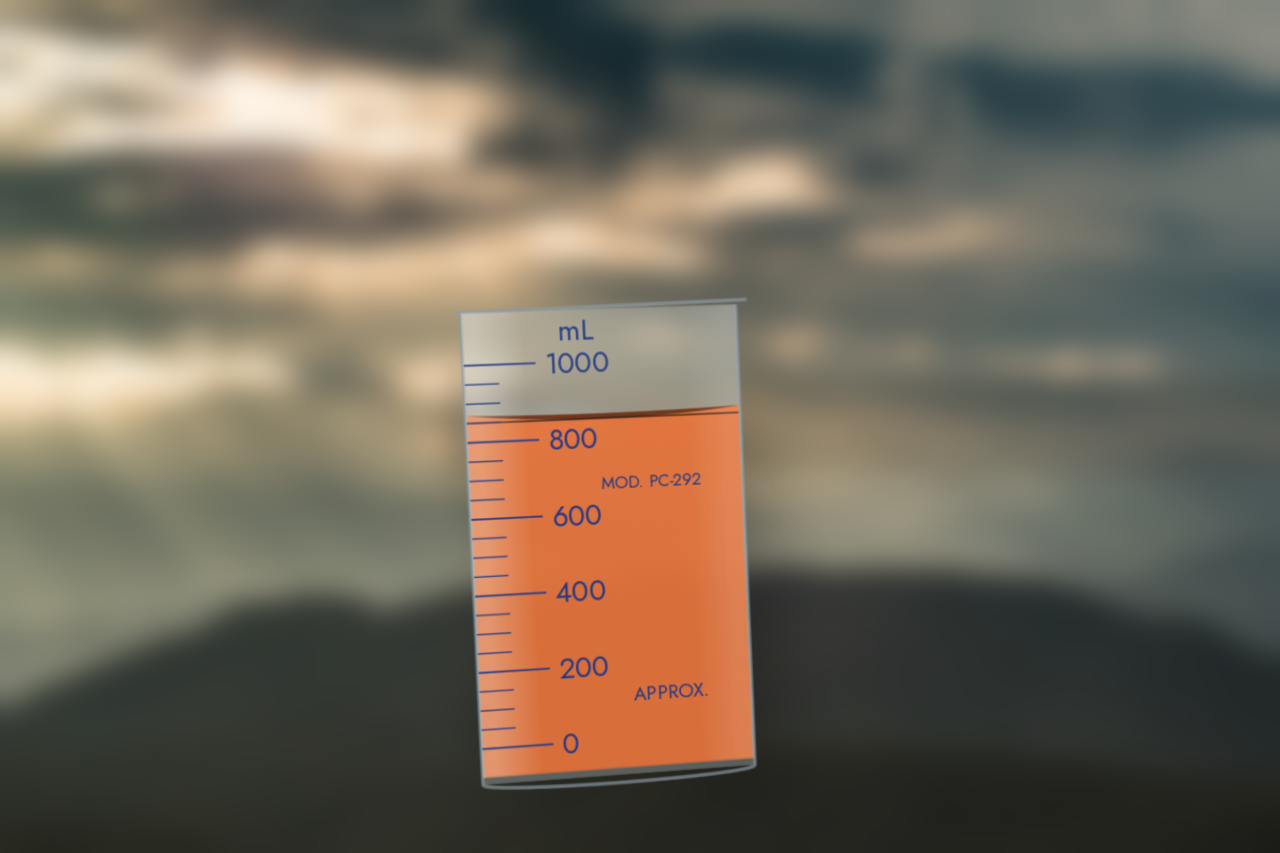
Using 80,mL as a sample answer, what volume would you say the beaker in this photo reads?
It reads 850,mL
